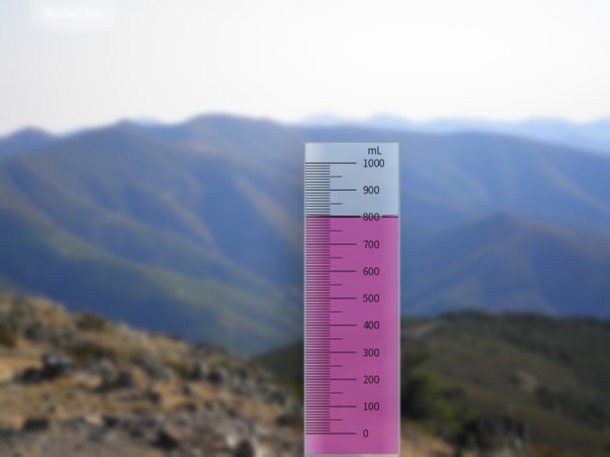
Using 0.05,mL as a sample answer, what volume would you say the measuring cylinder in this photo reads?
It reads 800,mL
